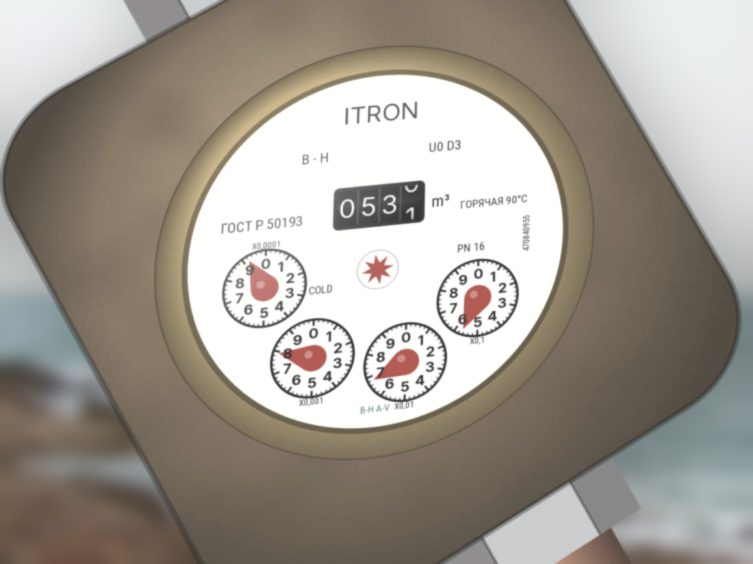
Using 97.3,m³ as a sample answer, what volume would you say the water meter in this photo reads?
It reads 530.5679,m³
